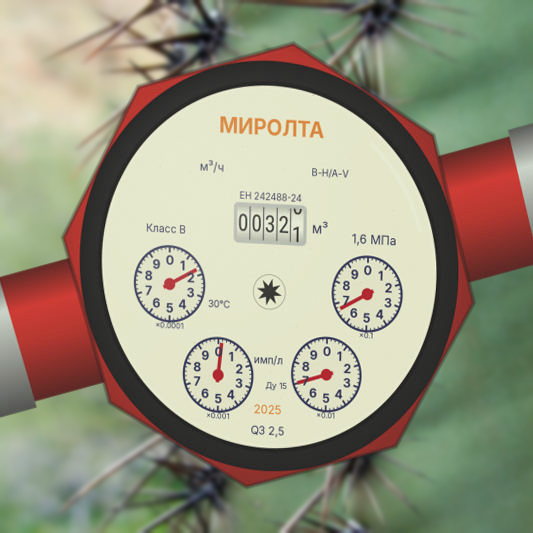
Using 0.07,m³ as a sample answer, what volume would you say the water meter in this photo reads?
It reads 320.6701,m³
